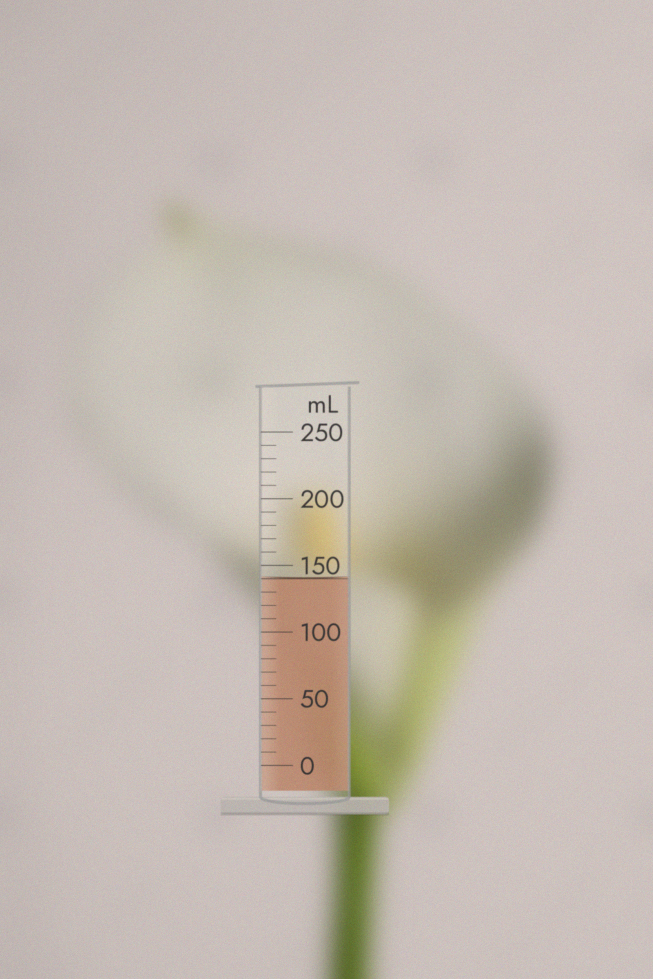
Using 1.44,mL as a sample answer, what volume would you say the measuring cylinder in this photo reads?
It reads 140,mL
